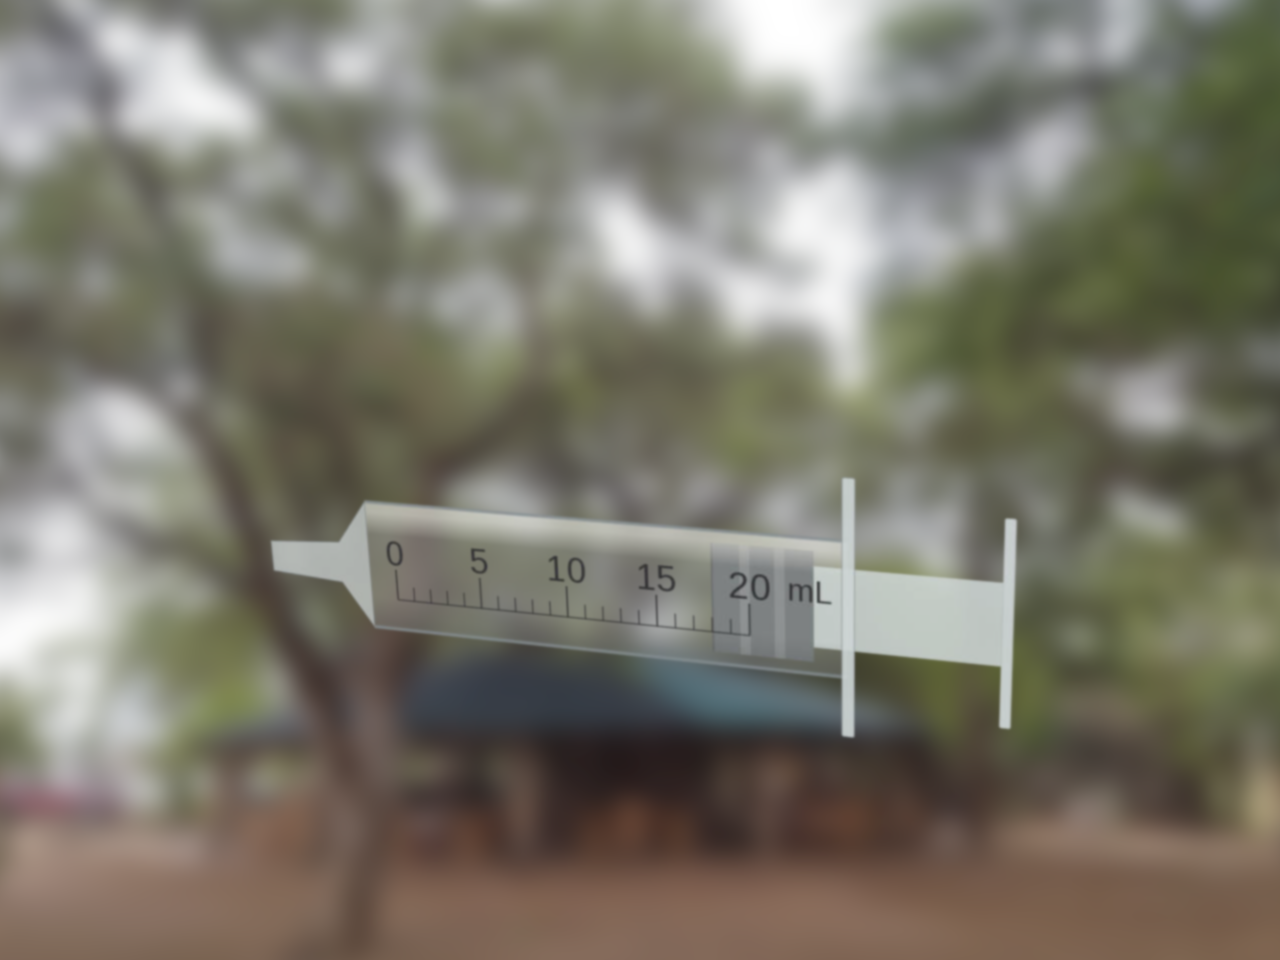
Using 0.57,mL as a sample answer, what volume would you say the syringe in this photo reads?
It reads 18,mL
